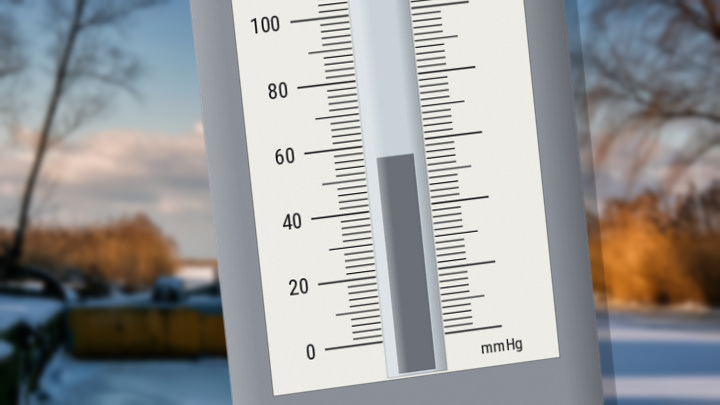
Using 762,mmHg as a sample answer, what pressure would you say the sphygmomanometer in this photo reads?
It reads 56,mmHg
